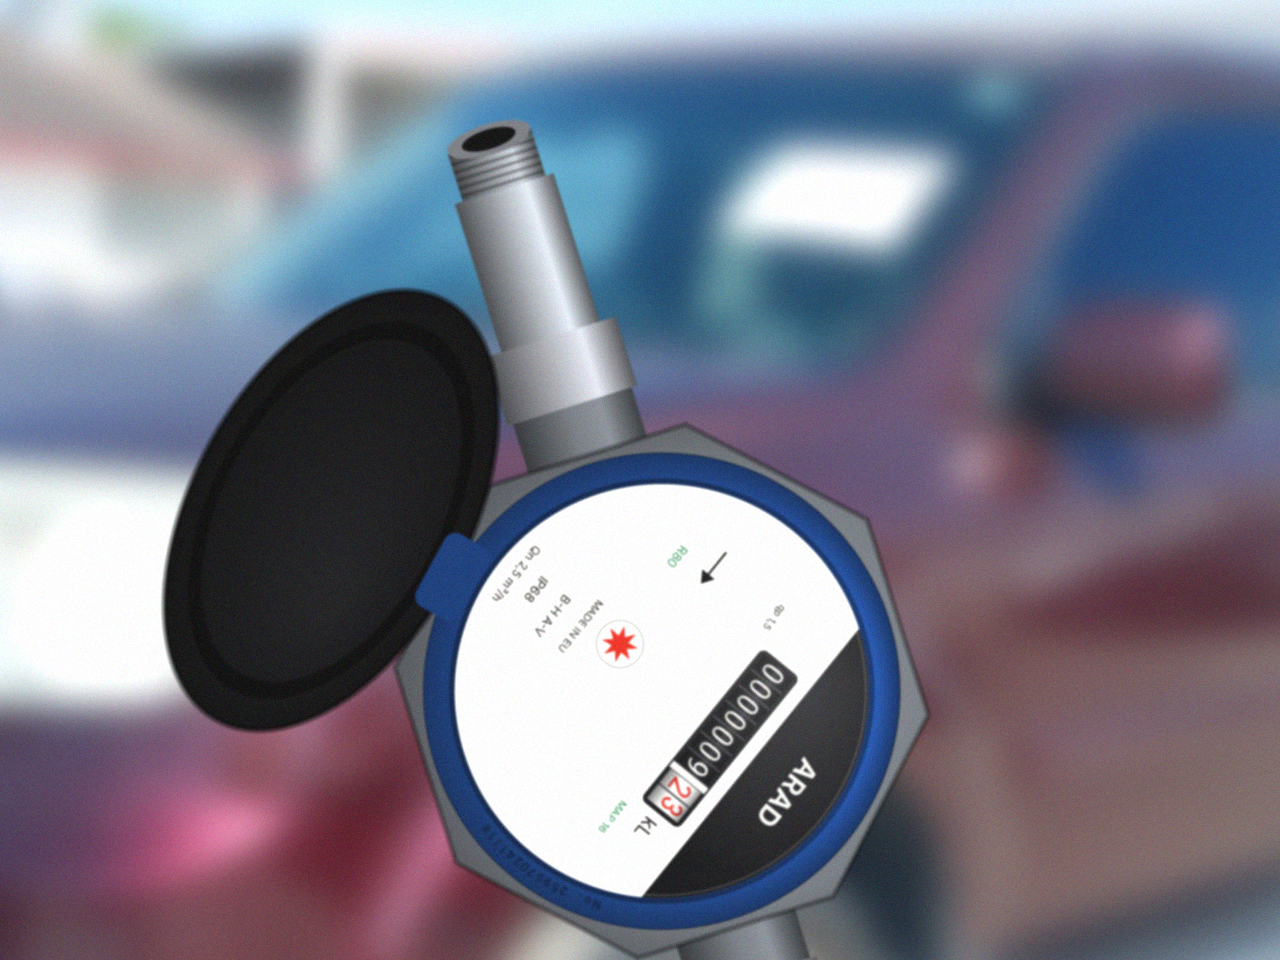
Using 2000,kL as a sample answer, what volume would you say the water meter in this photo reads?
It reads 9.23,kL
